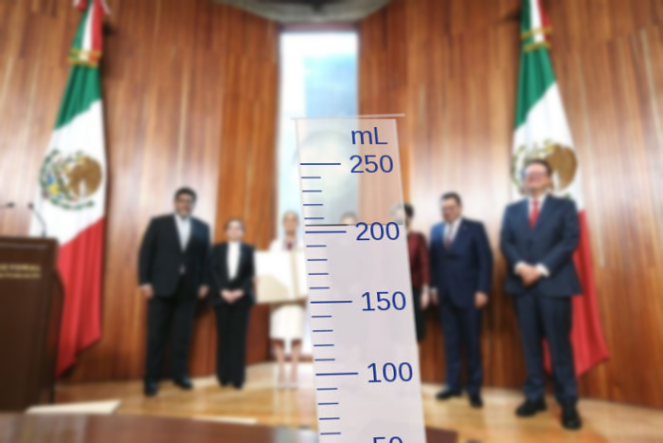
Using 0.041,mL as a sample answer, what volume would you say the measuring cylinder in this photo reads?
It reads 205,mL
